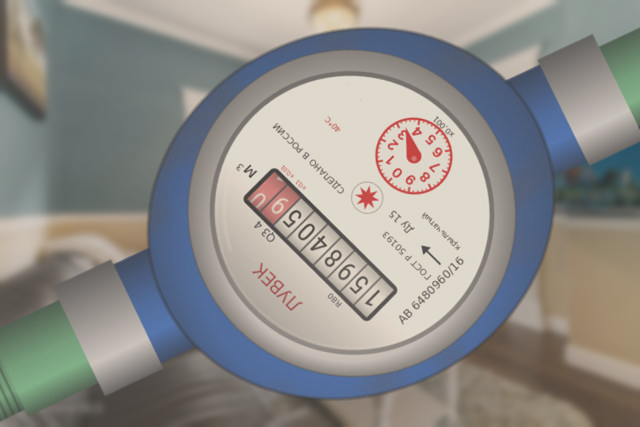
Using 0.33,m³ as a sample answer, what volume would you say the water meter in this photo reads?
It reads 1598405.903,m³
